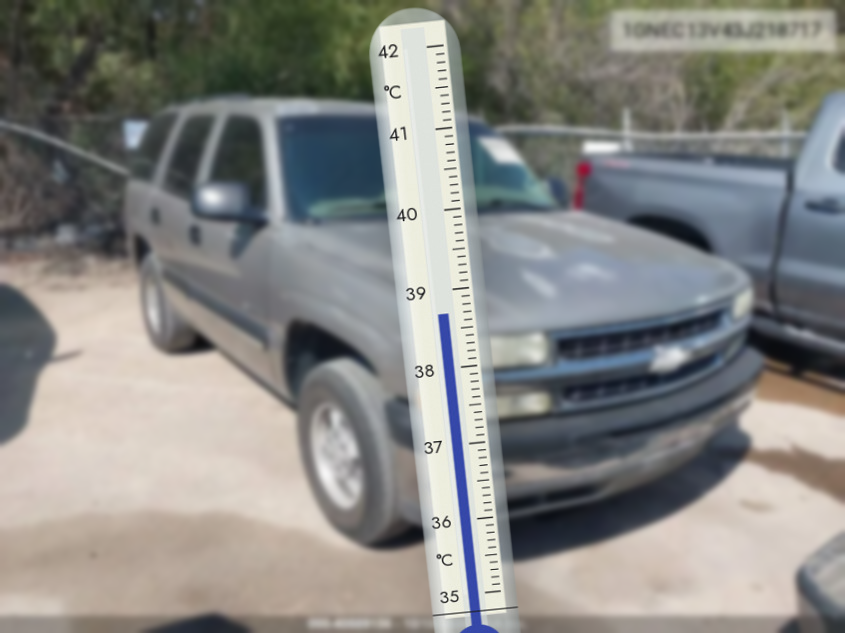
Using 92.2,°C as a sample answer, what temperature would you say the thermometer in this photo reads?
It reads 38.7,°C
